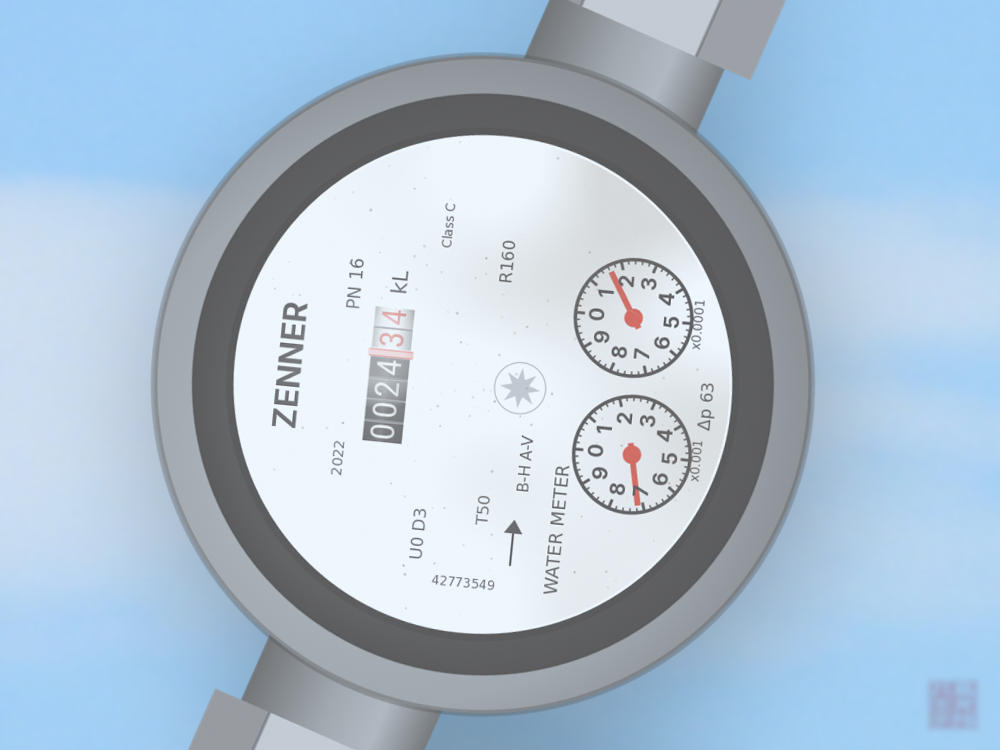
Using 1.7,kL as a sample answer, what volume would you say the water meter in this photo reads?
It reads 24.3471,kL
